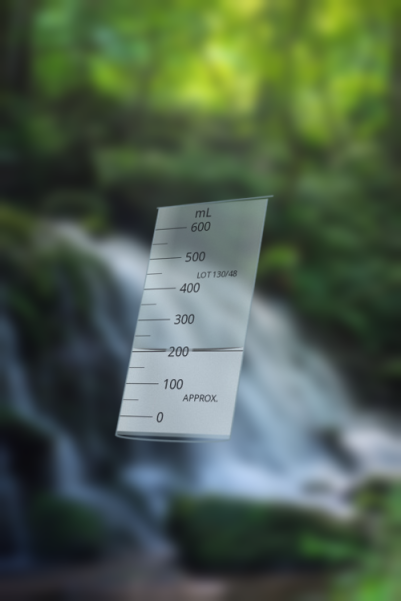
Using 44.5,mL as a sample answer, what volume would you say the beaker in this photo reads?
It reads 200,mL
